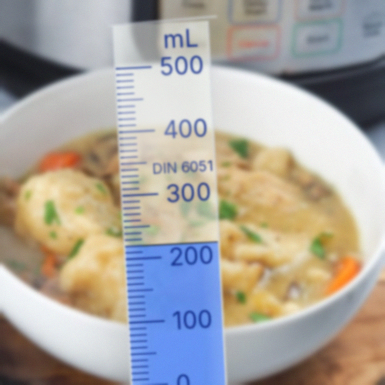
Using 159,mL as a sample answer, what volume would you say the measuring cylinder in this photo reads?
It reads 220,mL
